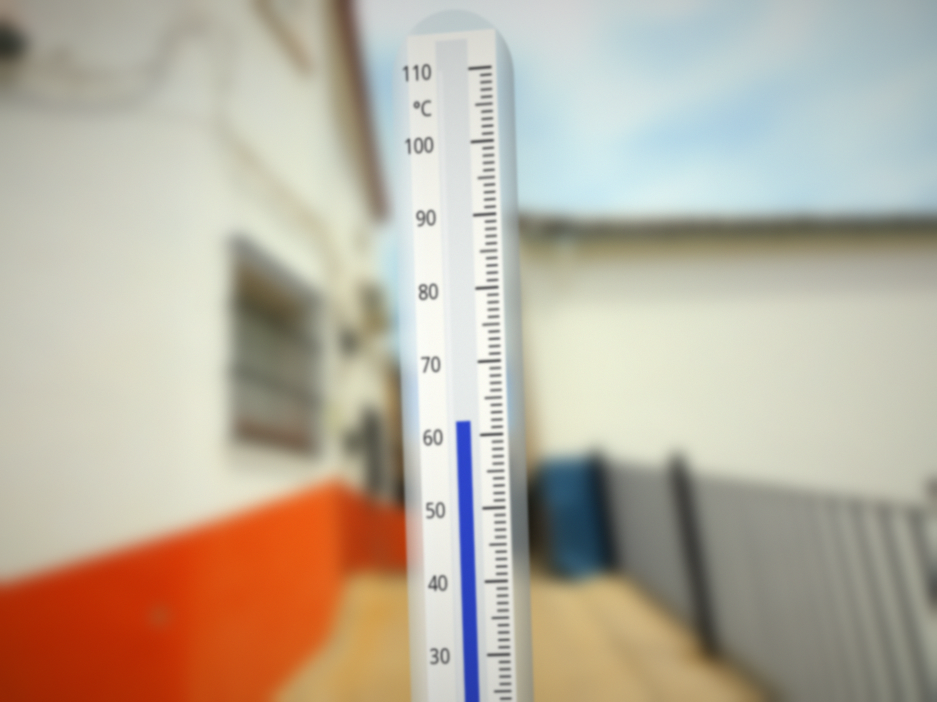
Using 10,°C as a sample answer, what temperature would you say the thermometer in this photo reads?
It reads 62,°C
